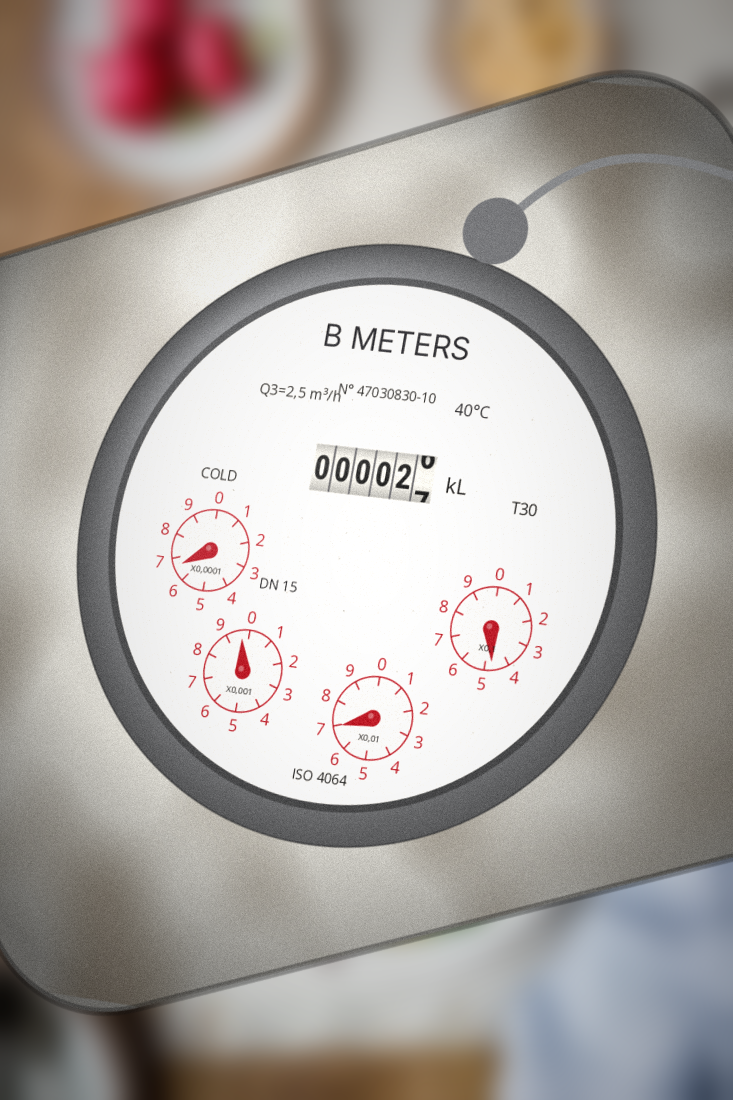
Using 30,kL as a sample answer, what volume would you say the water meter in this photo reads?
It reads 26.4696,kL
